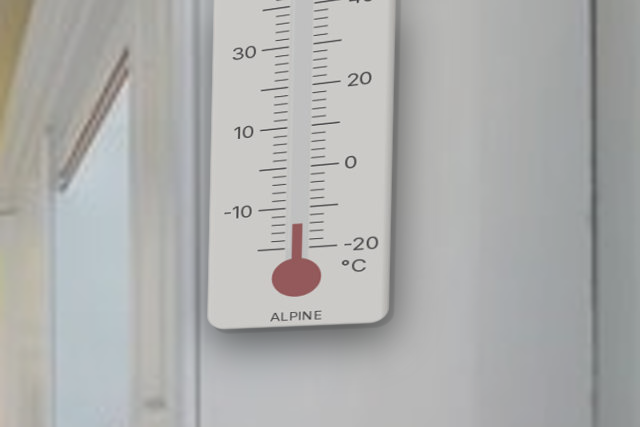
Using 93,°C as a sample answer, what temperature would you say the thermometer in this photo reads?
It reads -14,°C
